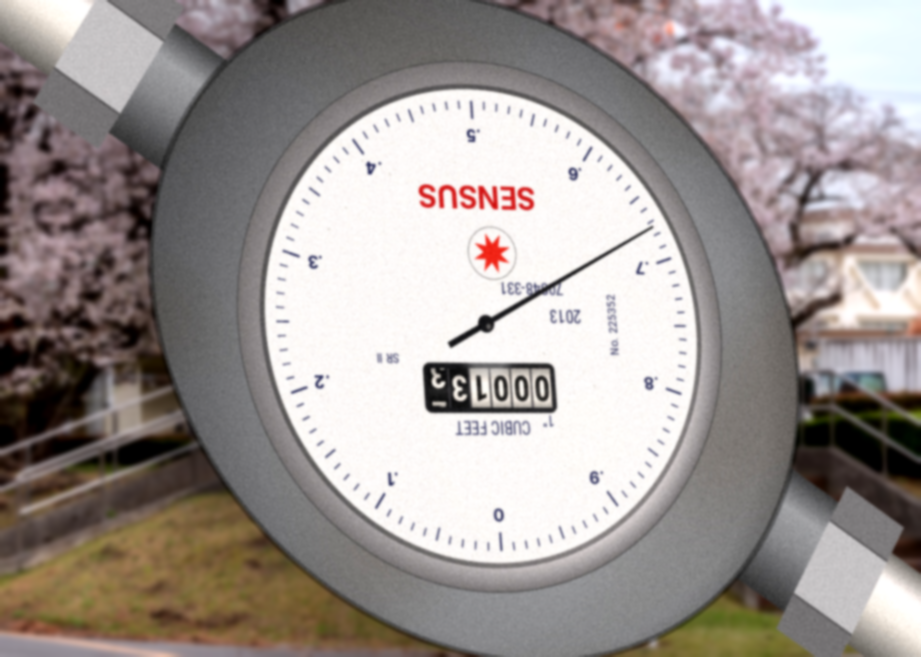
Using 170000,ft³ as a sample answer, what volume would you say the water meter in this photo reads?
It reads 132.67,ft³
